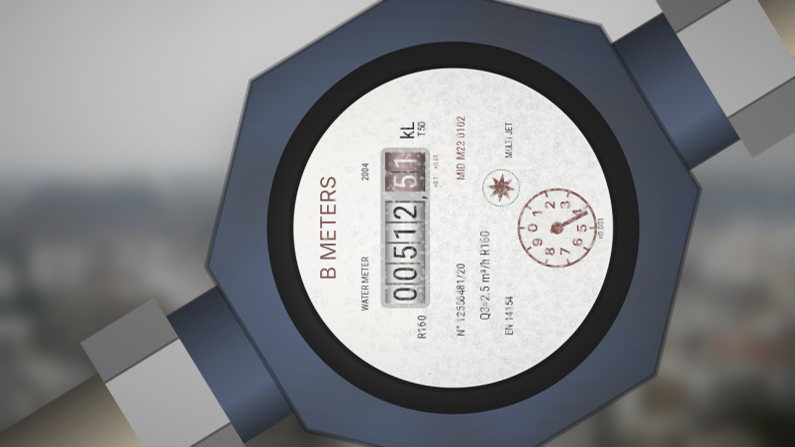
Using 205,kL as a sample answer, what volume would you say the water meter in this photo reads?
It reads 512.514,kL
